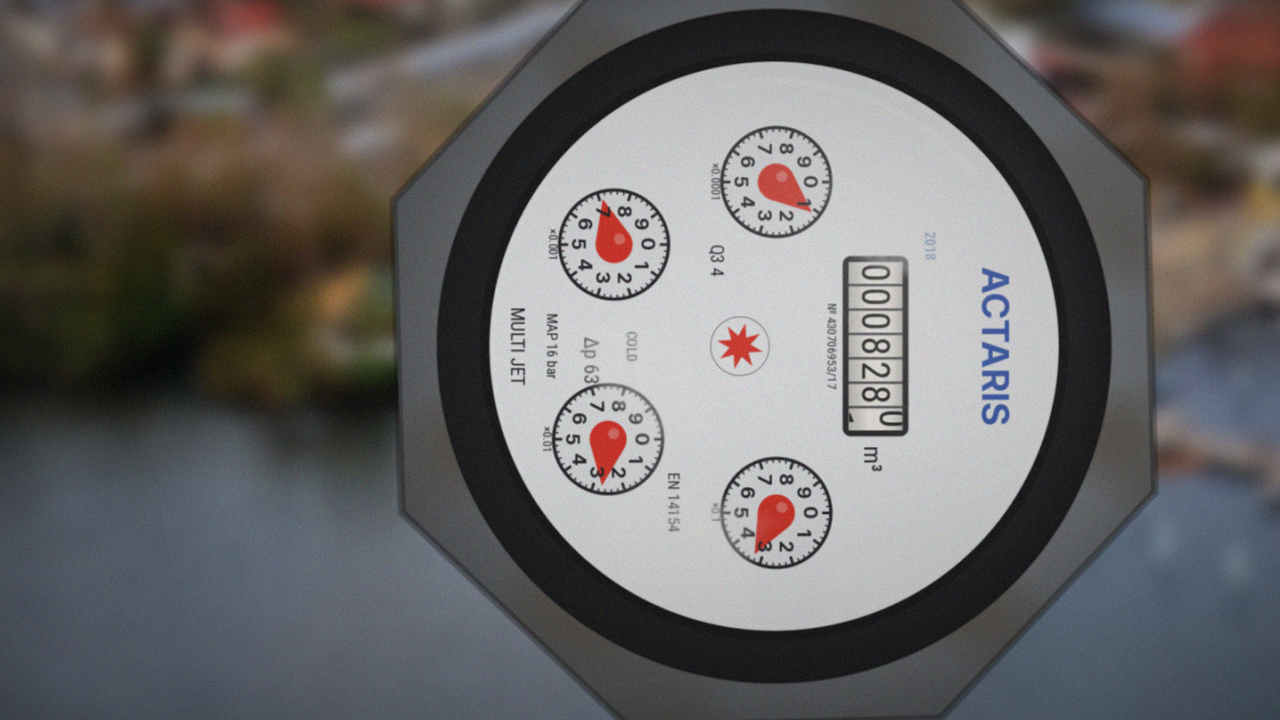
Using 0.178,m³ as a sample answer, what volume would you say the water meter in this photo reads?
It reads 8280.3271,m³
